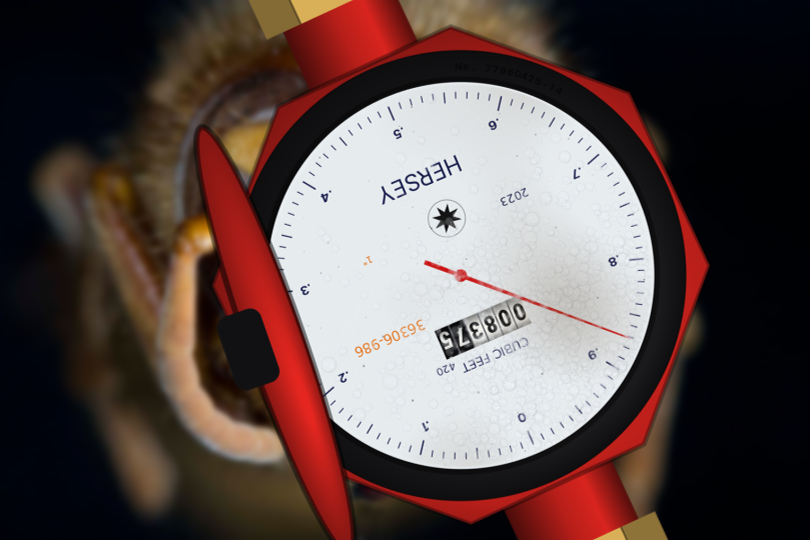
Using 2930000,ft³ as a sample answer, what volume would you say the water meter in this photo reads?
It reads 8374.87,ft³
